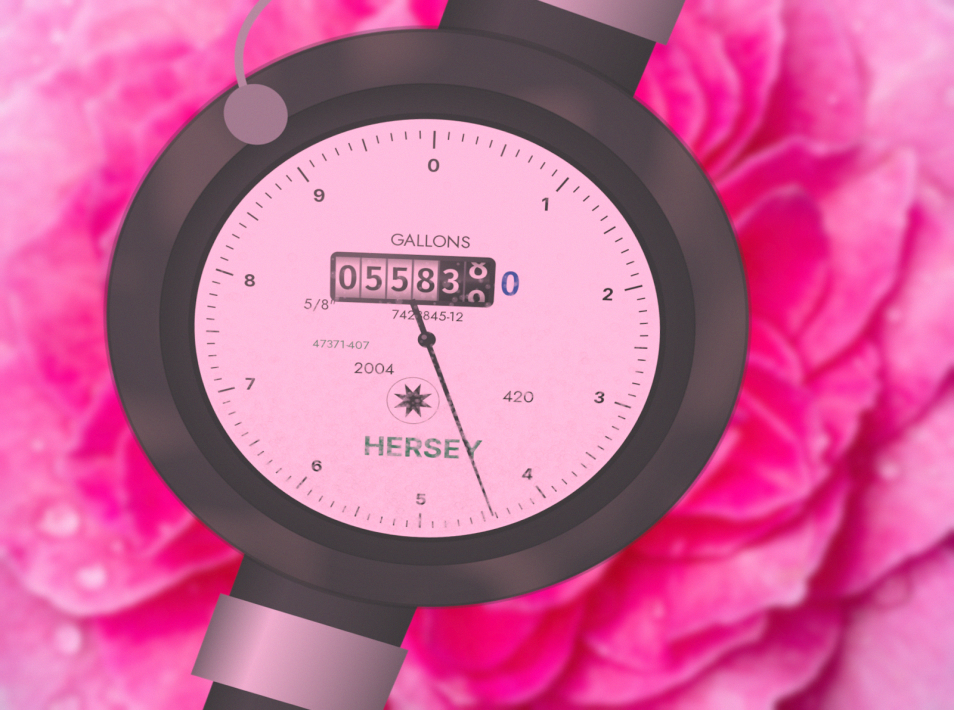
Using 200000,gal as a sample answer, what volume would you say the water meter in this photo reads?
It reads 558384.4,gal
